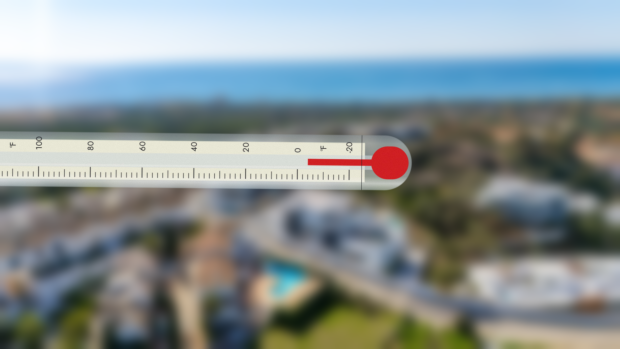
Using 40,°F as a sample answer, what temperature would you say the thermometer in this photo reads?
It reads -4,°F
